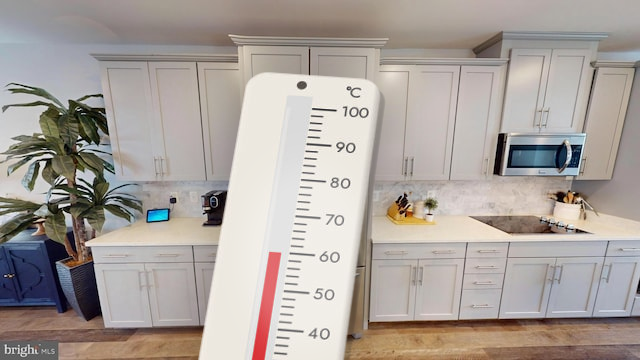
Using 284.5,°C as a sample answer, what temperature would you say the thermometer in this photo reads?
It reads 60,°C
